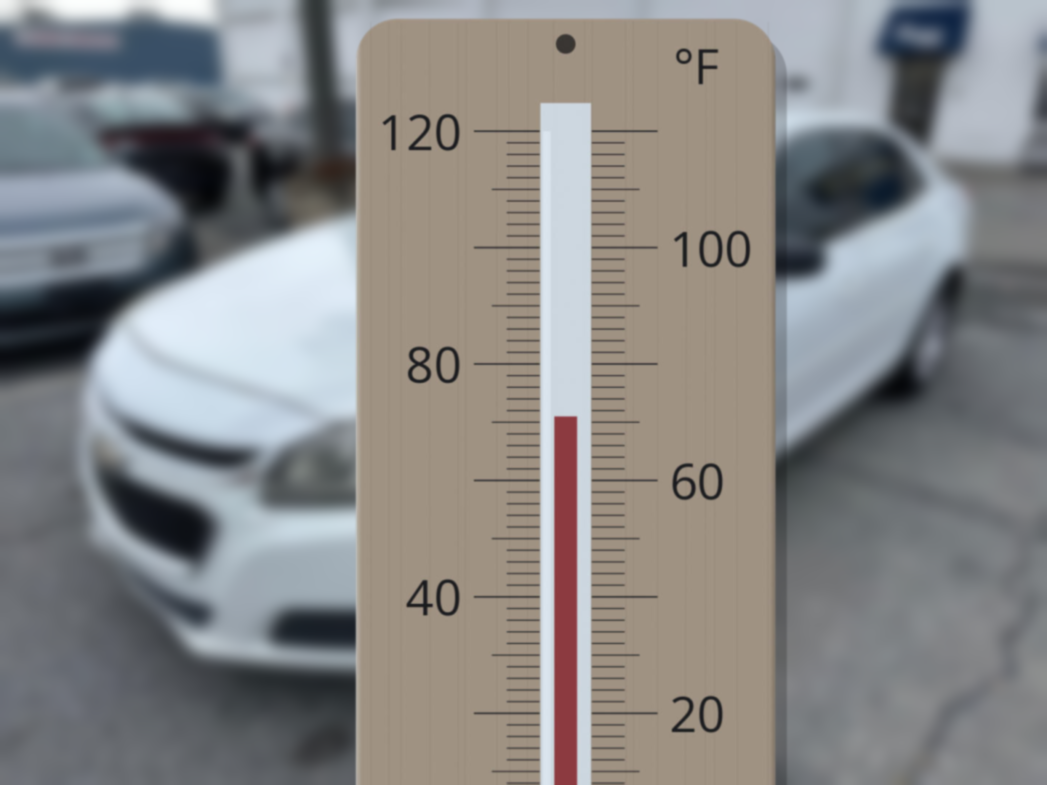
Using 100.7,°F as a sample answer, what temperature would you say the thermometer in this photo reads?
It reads 71,°F
